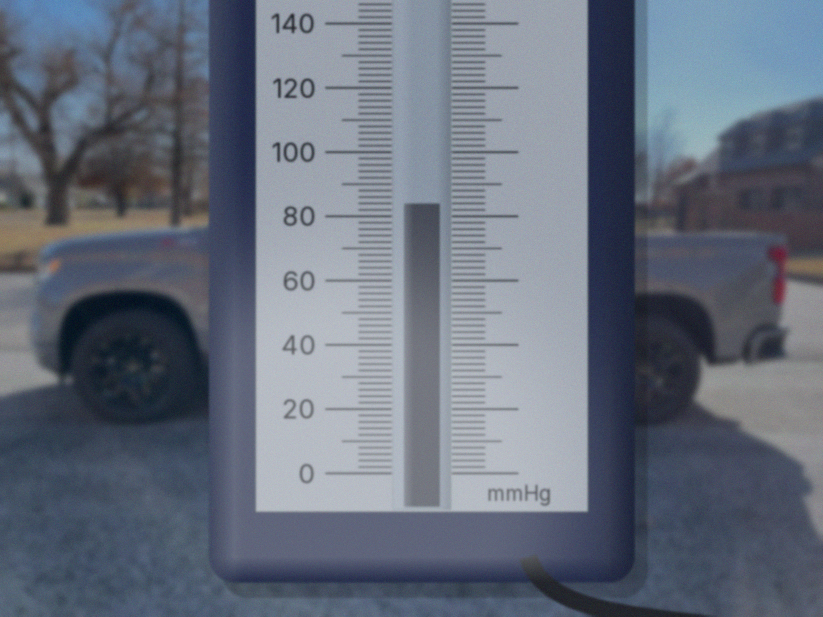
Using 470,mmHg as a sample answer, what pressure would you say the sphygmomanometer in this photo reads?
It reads 84,mmHg
